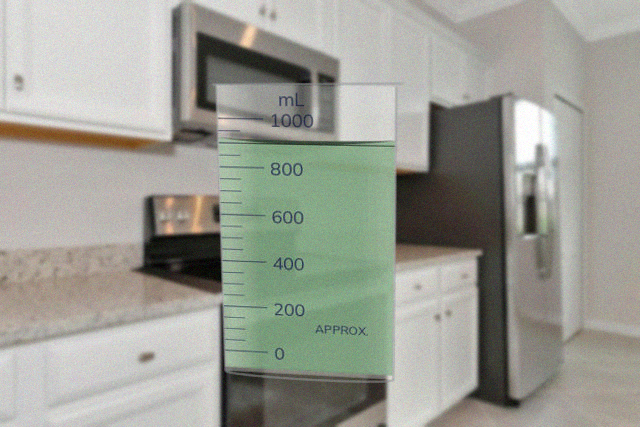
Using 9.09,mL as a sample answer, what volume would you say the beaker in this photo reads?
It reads 900,mL
